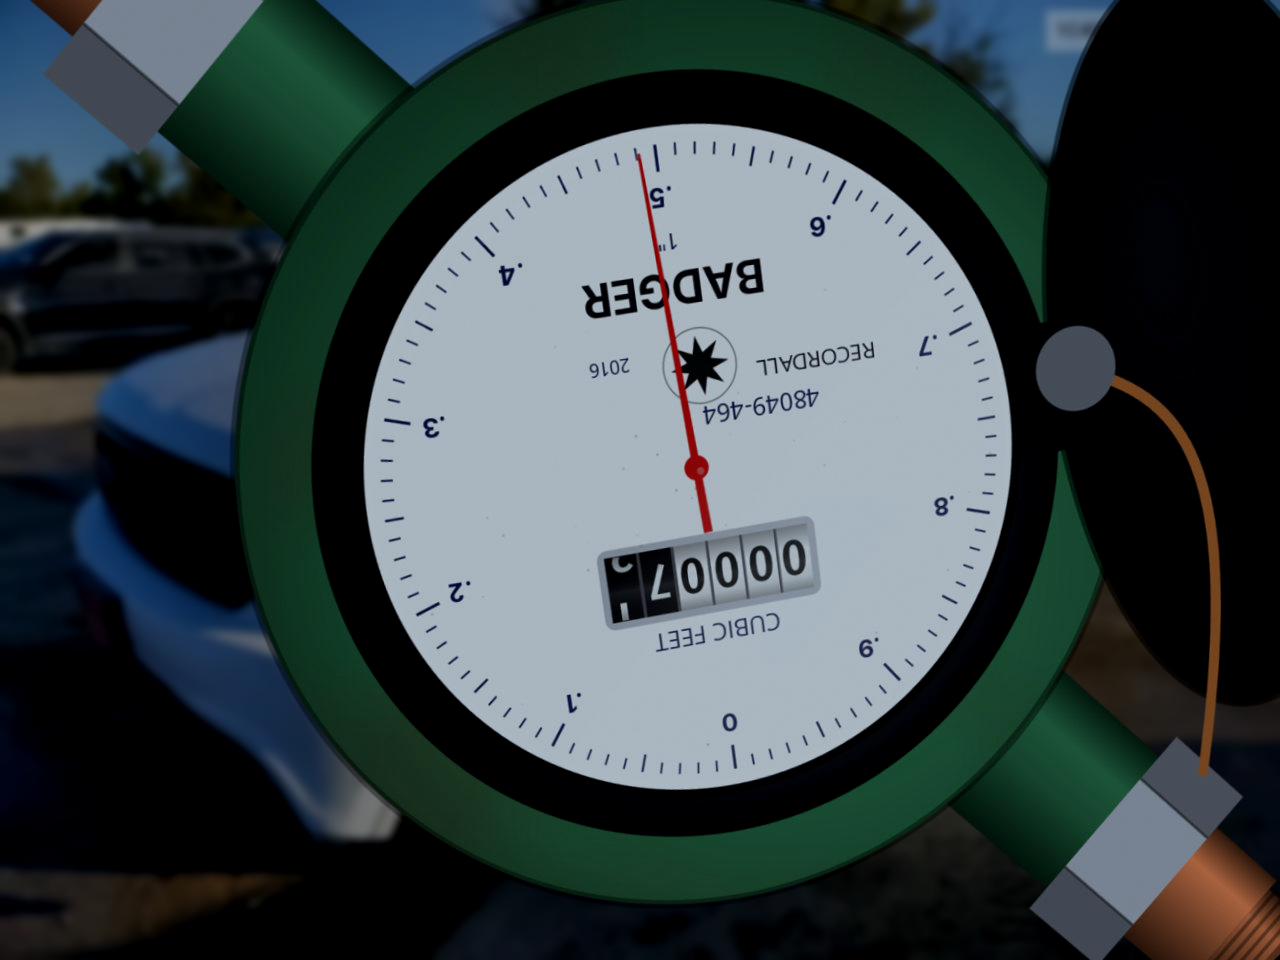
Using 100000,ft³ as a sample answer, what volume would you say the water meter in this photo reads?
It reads 71.49,ft³
